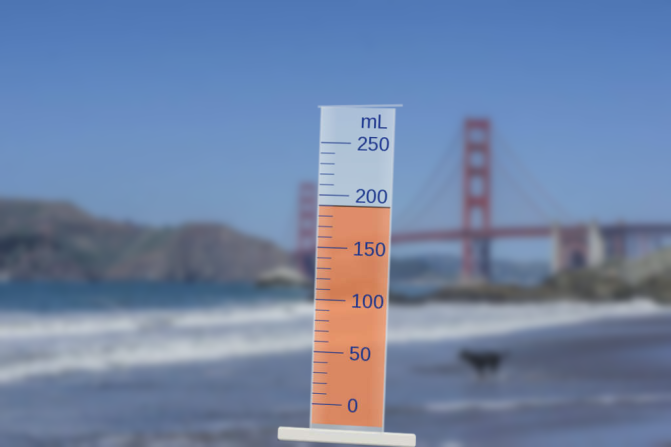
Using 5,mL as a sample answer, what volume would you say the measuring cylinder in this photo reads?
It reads 190,mL
